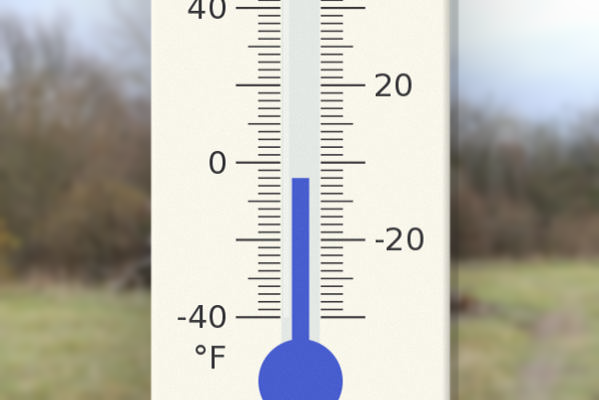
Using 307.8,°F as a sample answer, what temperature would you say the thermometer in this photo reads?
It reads -4,°F
